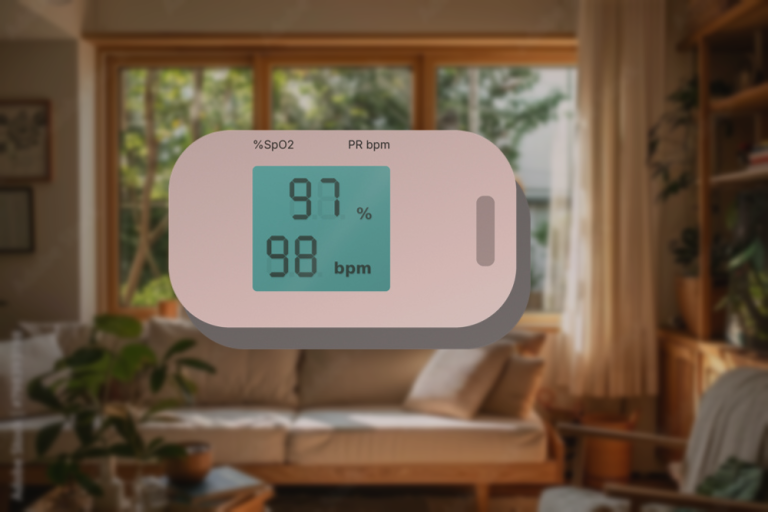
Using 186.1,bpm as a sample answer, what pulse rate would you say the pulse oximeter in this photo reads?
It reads 98,bpm
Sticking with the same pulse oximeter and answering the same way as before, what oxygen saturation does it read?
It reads 97,%
